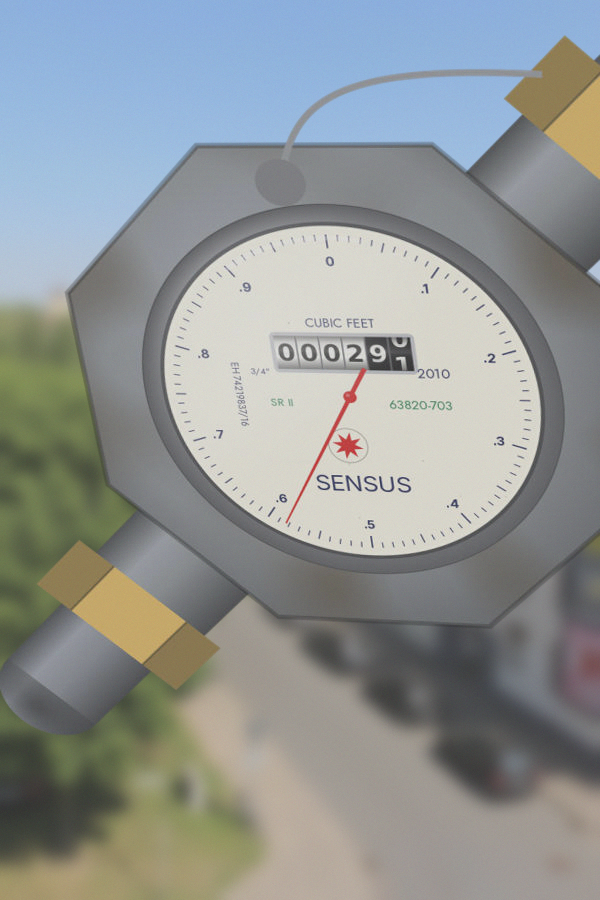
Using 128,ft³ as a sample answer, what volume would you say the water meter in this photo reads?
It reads 290.58,ft³
